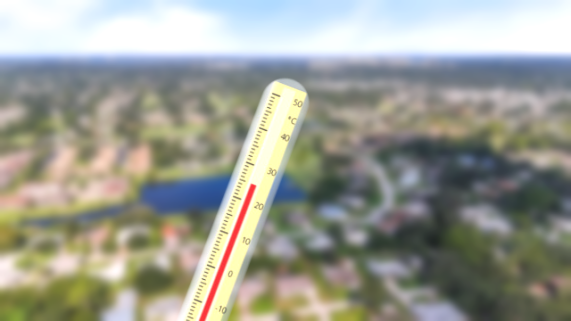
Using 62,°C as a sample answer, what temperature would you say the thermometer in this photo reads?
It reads 25,°C
